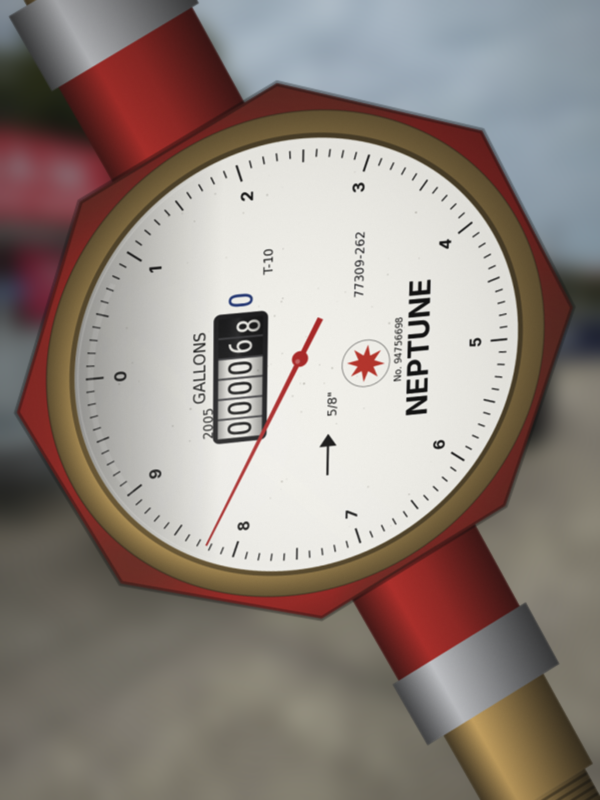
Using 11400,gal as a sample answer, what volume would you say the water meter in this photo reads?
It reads 678.2,gal
